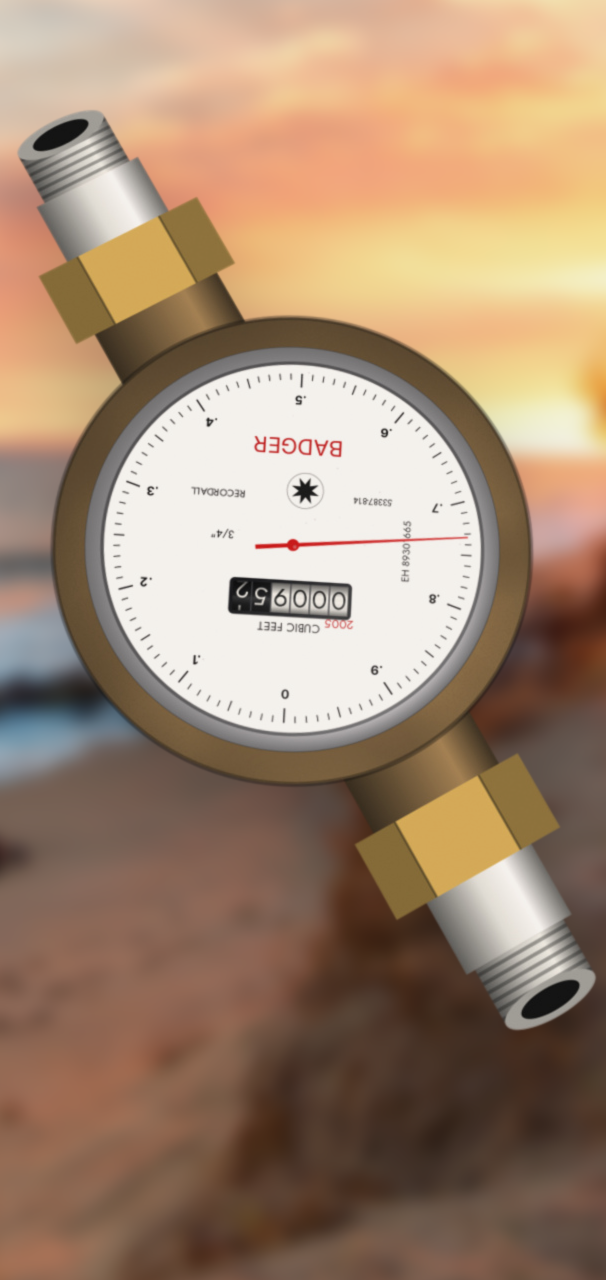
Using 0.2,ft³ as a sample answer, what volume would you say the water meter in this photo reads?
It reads 951.73,ft³
